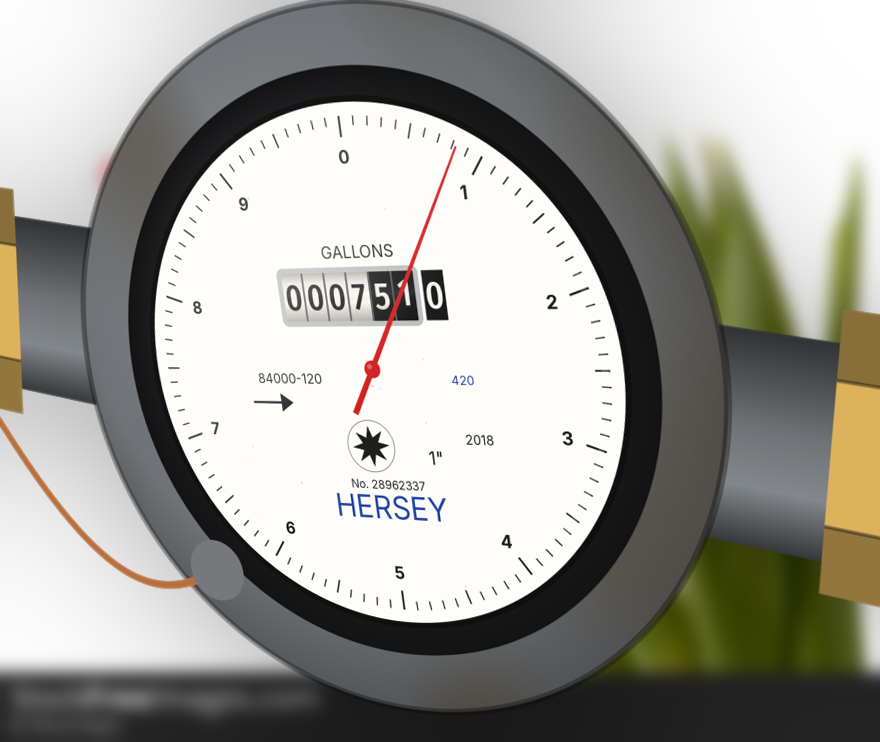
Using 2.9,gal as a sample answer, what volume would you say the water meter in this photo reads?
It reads 7510.8,gal
